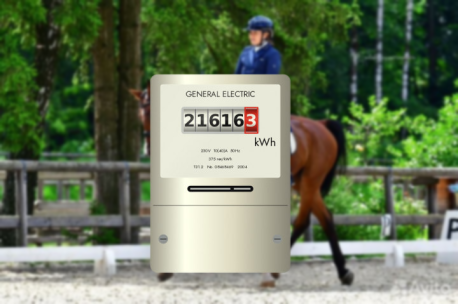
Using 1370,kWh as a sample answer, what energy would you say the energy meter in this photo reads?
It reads 21616.3,kWh
